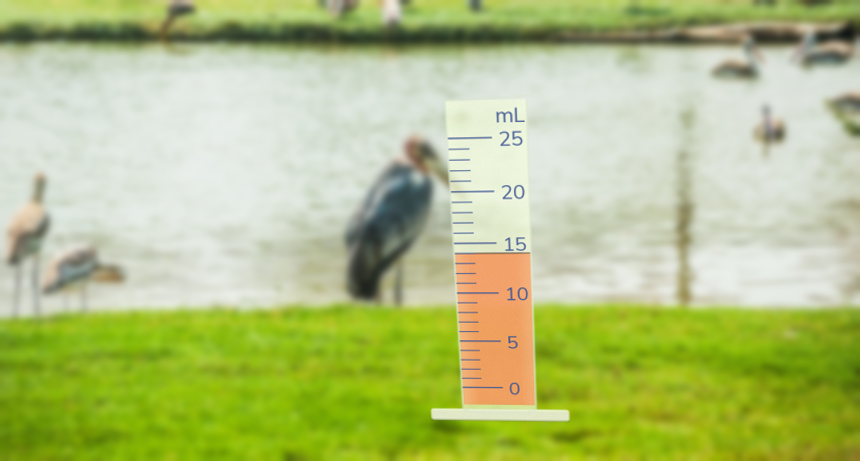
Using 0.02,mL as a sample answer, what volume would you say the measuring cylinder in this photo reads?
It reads 14,mL
